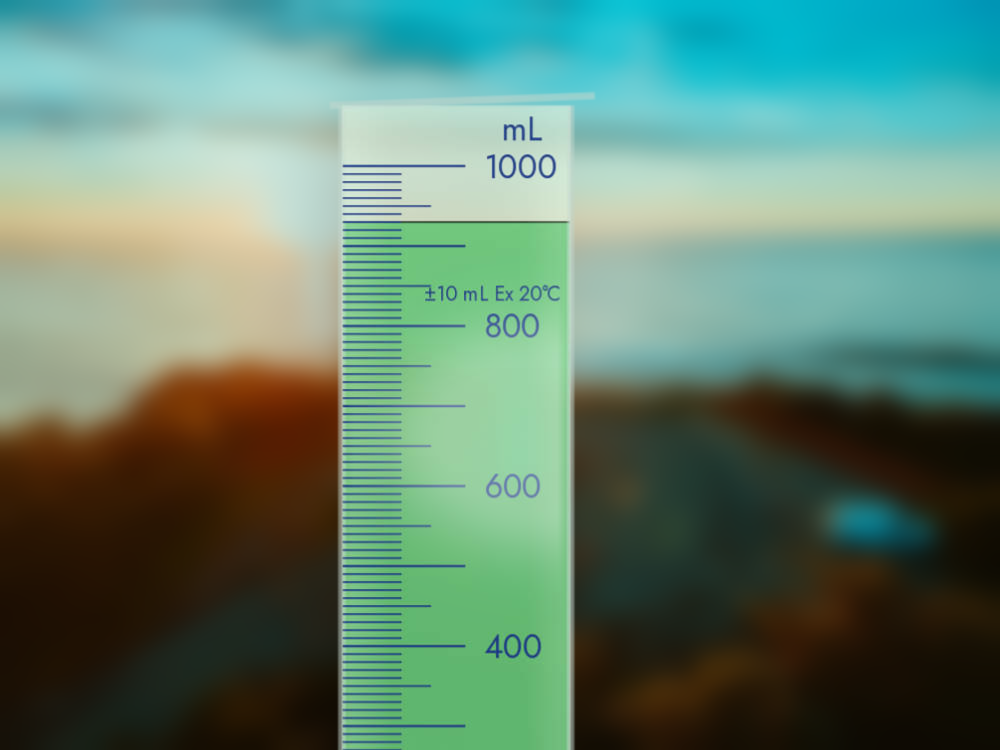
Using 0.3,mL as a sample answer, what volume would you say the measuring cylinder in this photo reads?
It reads 930,mL
